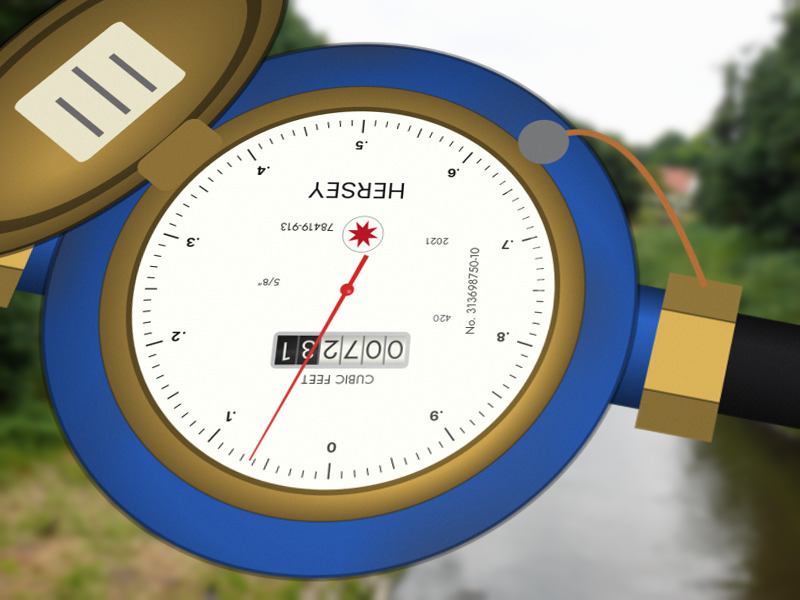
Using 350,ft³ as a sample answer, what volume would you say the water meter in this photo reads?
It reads 7231.06,ft³
